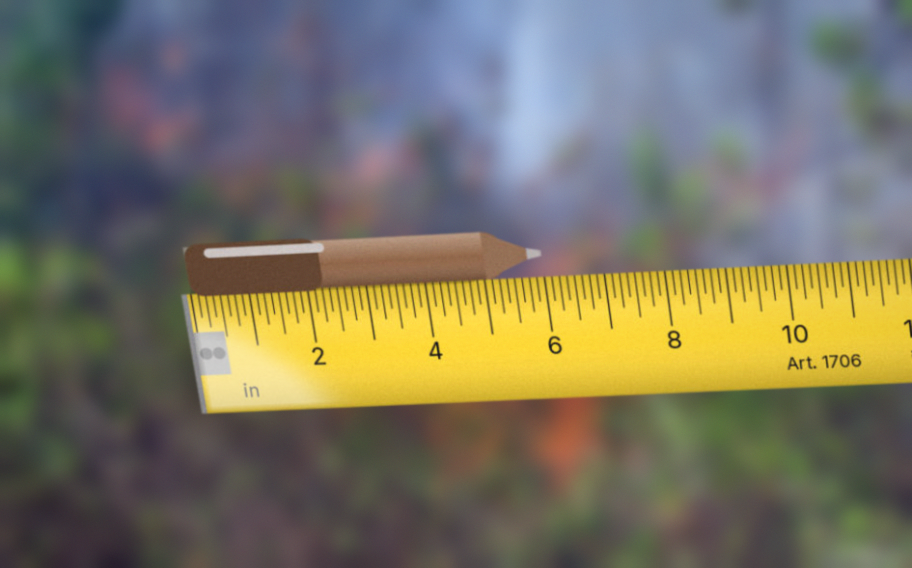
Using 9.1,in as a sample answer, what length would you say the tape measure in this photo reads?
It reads 6,in
